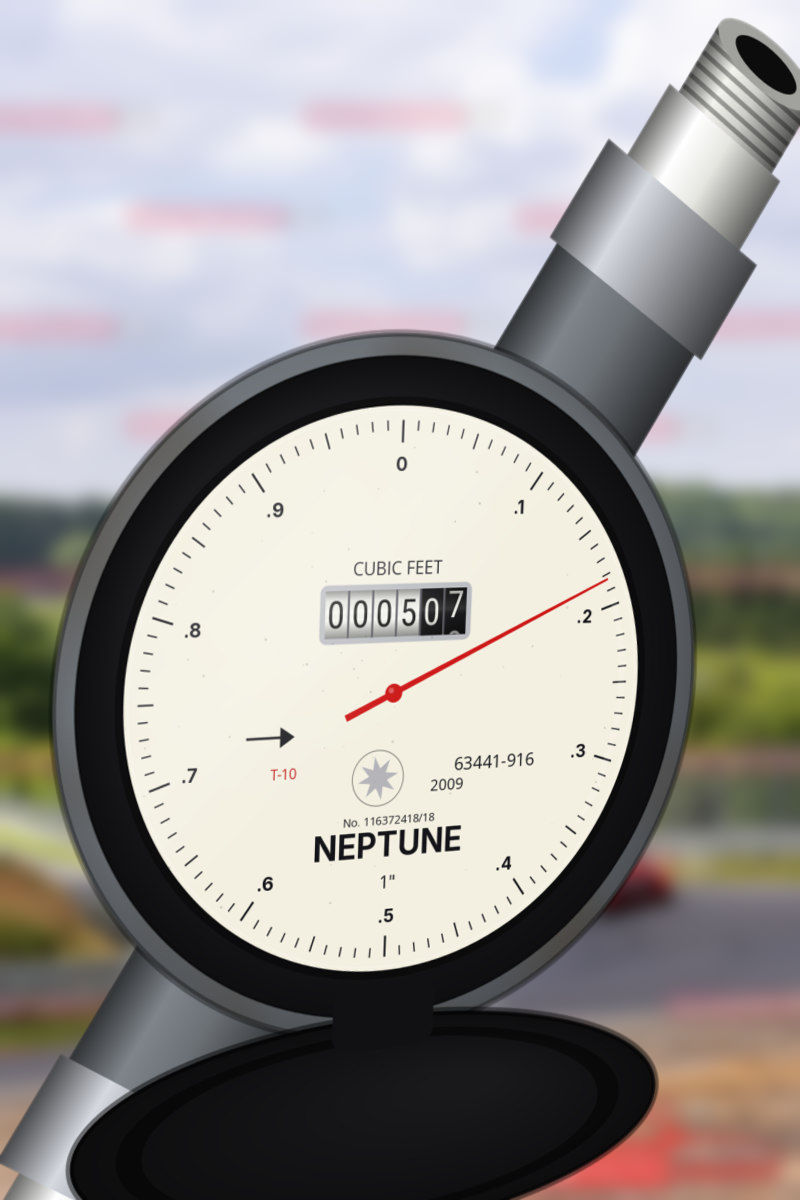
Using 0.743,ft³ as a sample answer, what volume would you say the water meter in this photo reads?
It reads 507.18,ft³
